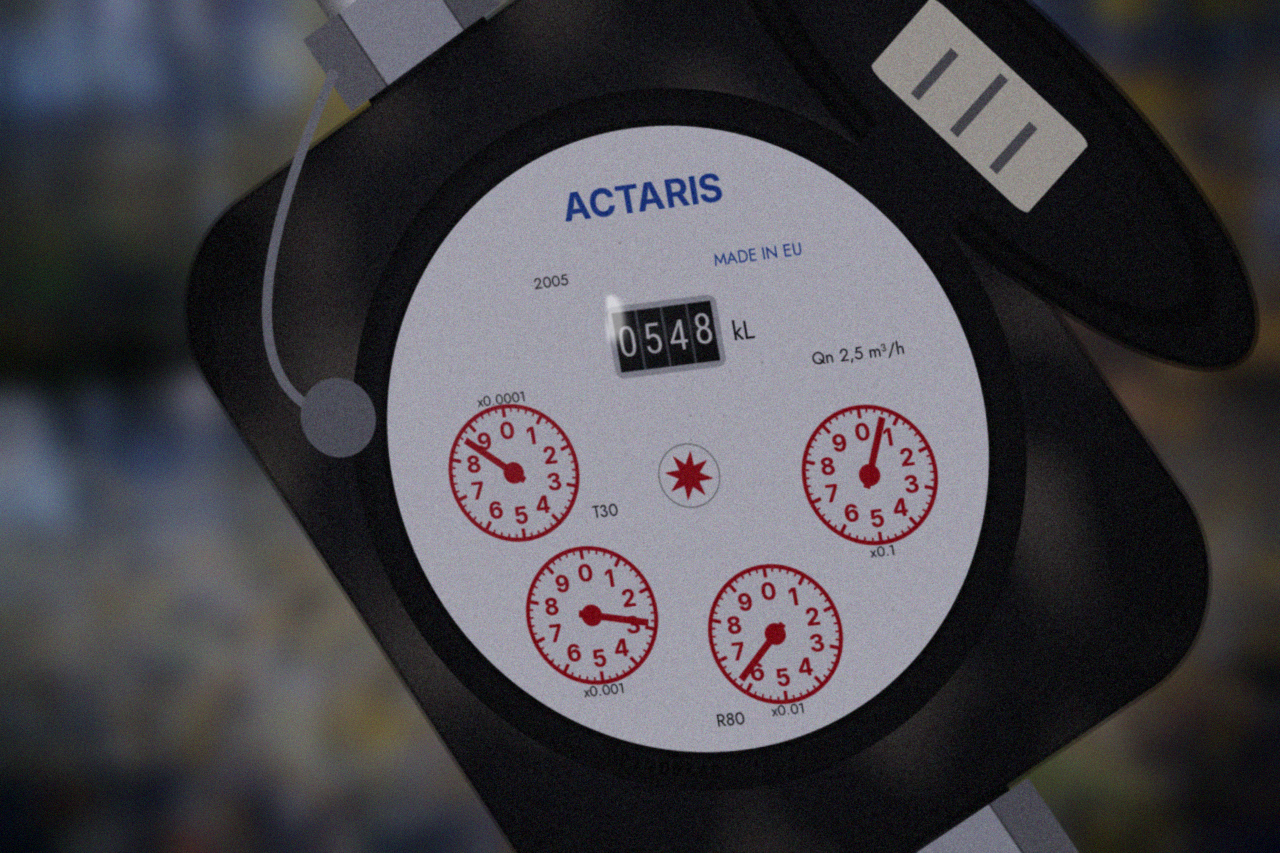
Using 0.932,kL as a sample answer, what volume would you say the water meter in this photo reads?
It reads 548.0628,kL
